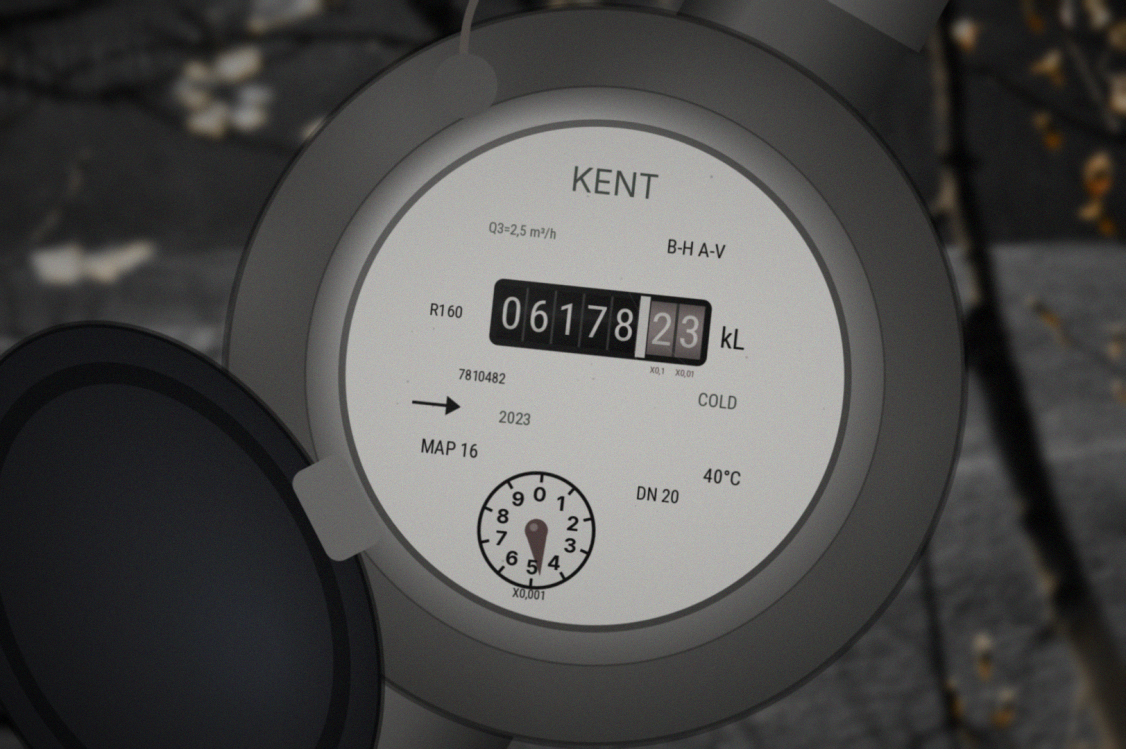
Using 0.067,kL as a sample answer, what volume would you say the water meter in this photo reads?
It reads 6178.234,kL
